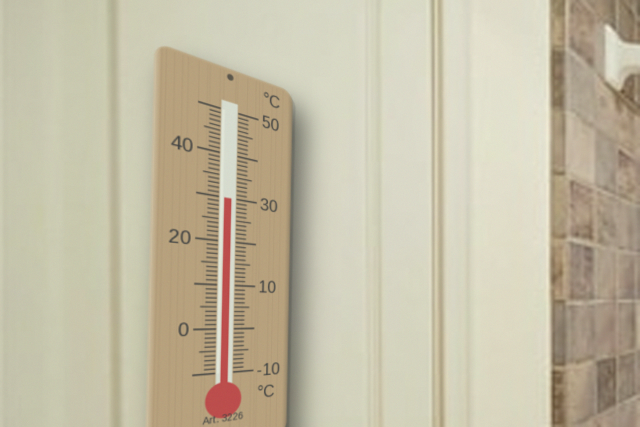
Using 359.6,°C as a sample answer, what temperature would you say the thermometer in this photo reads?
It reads 30,°C
